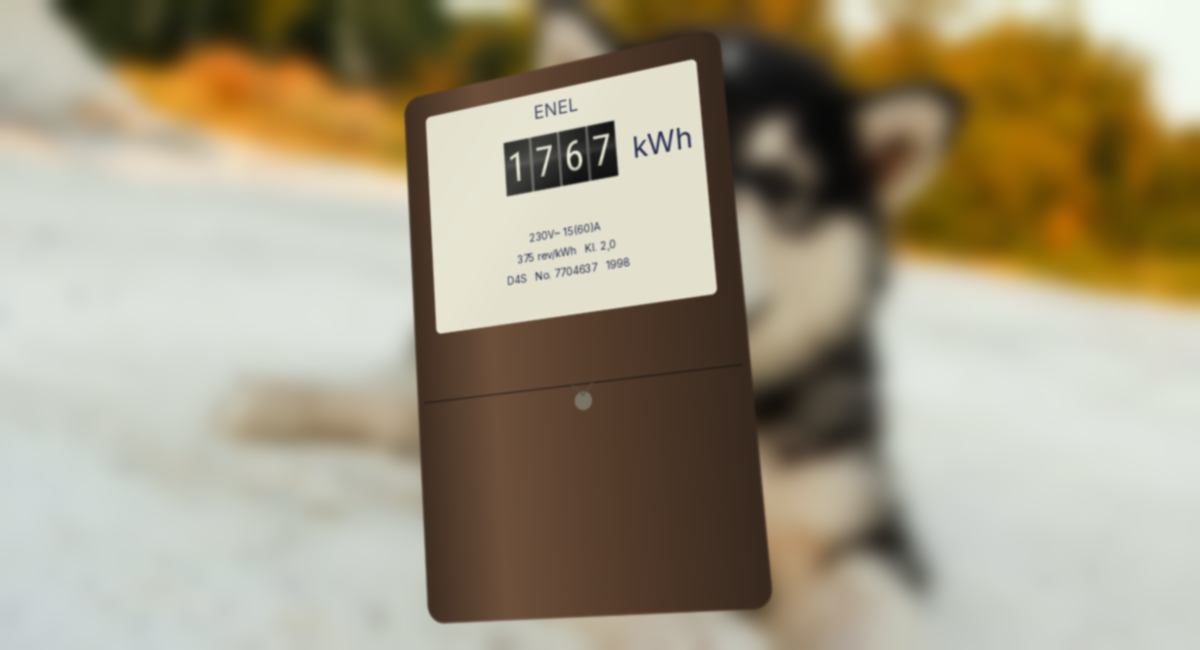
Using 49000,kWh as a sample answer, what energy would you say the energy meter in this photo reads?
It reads 1767,kWh
